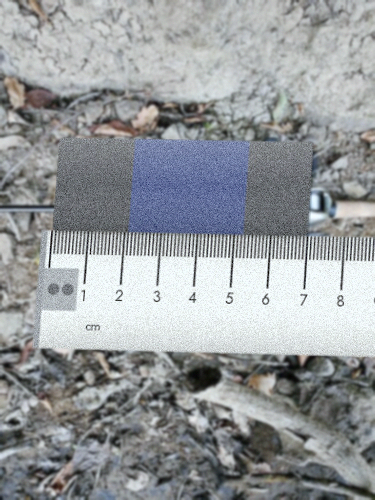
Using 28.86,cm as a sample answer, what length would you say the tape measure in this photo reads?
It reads 7,cm
